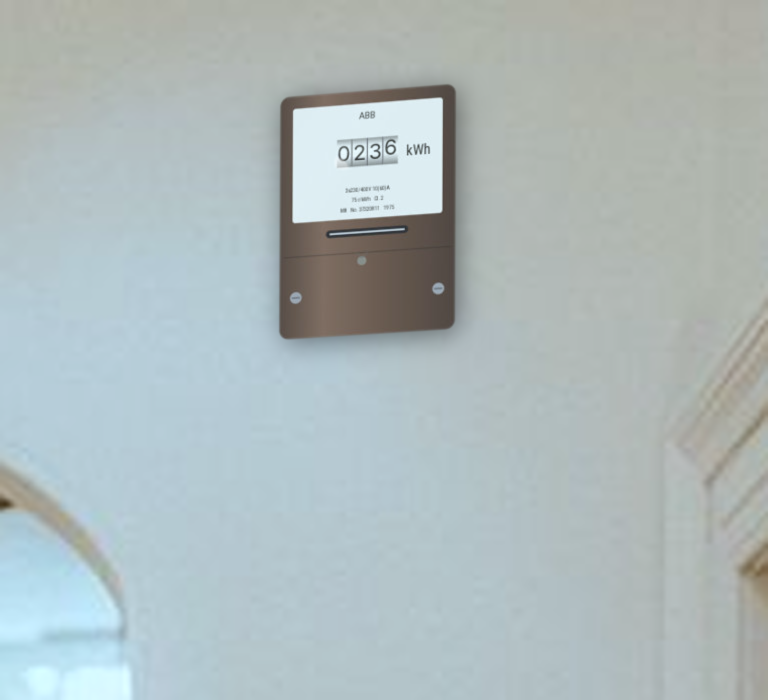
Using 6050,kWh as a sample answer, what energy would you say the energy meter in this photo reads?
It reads 236,kWh
